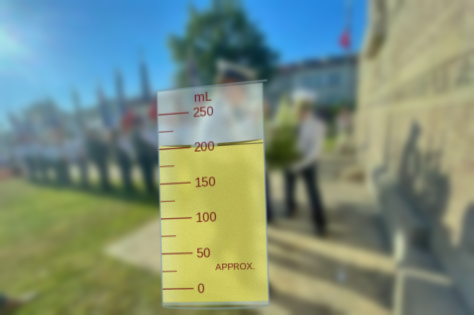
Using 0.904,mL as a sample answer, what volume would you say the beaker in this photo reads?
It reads 200,mL
